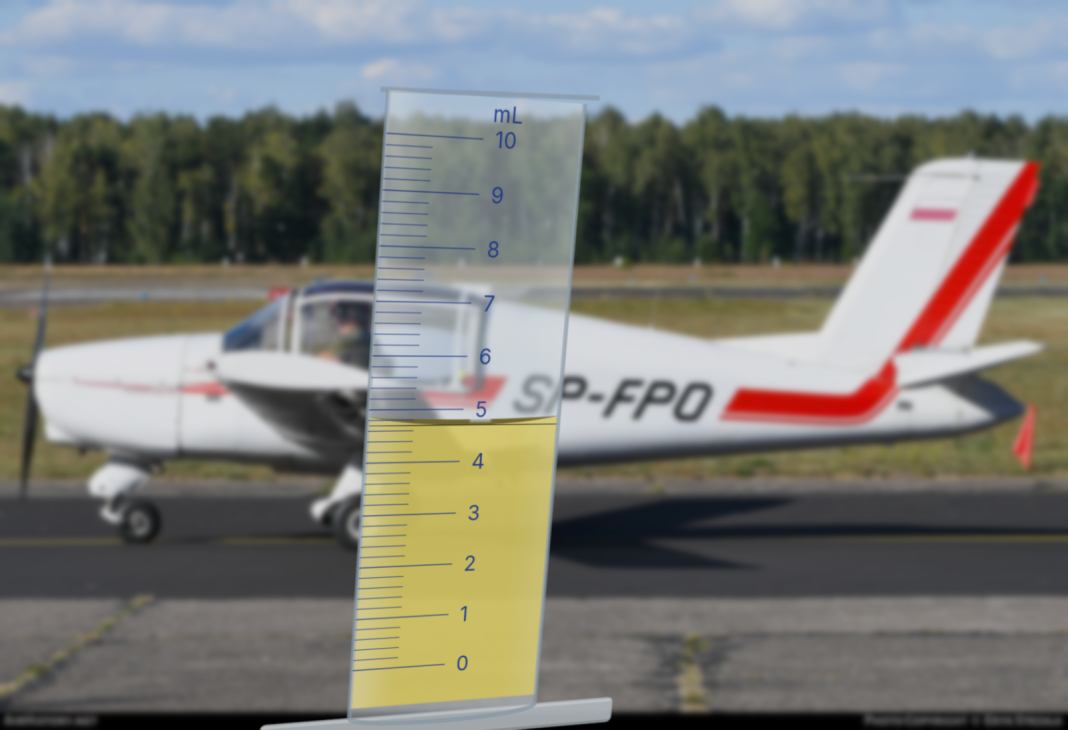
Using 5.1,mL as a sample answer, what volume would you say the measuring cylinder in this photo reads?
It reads 4.7,mL
